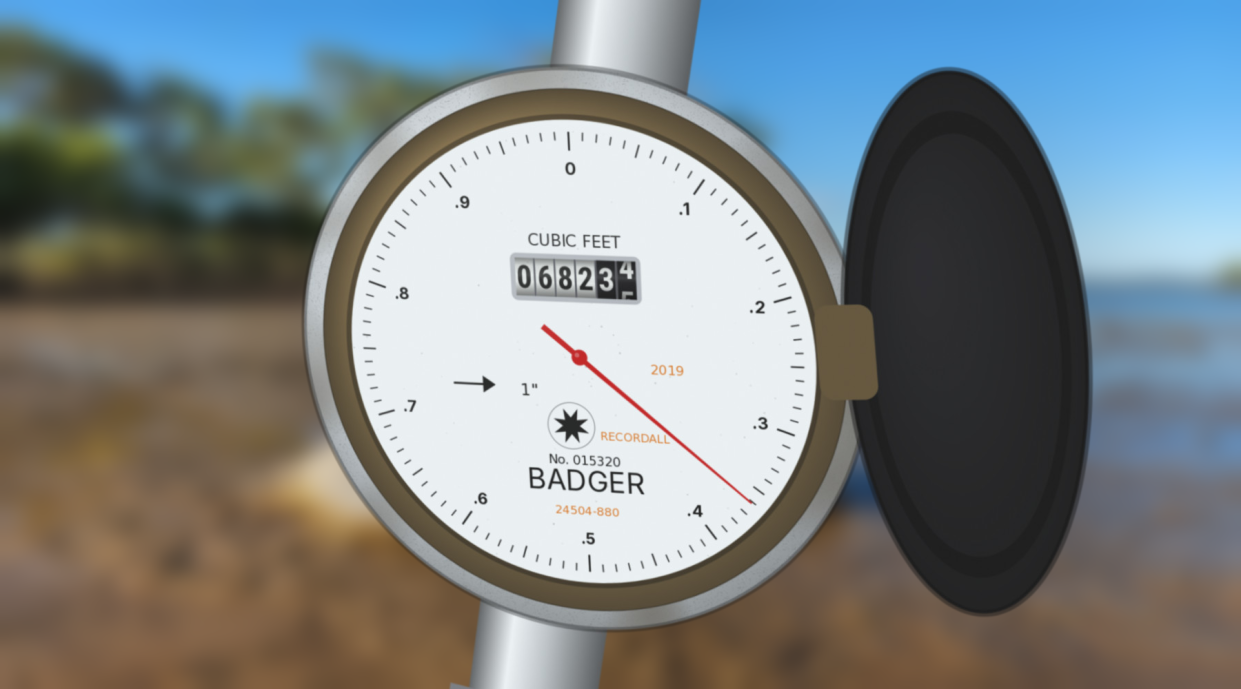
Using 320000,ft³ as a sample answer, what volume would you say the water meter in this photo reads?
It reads 68234.36,ft³
